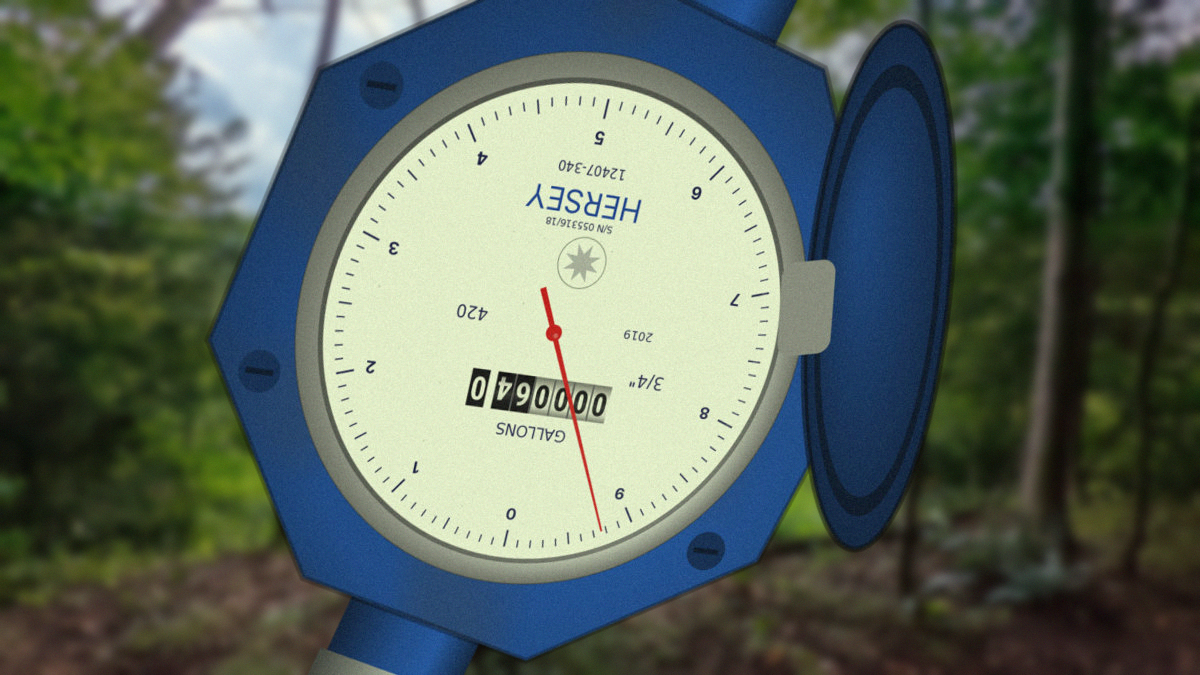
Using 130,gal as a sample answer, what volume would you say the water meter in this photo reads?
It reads 639.2,gal
